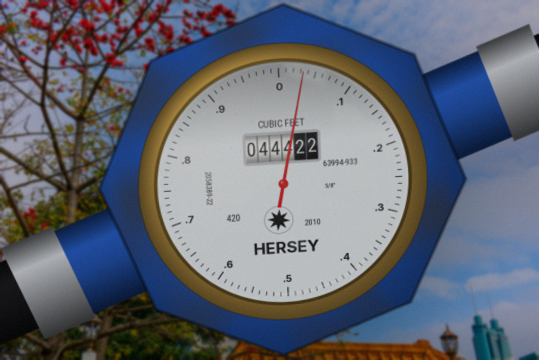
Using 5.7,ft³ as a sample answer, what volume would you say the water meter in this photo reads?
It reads 44422.03,ft³
